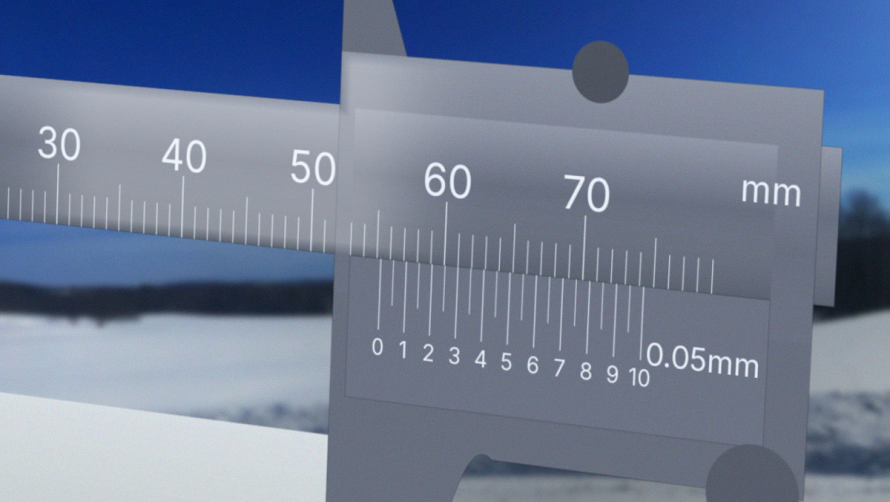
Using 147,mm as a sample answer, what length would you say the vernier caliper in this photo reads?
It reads 55.3,mm
